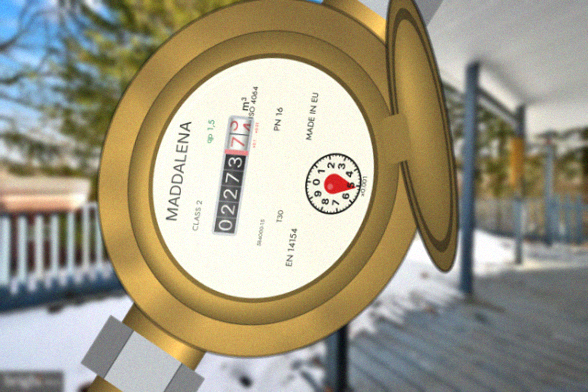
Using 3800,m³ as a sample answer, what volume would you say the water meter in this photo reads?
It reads 2273.735,m³
